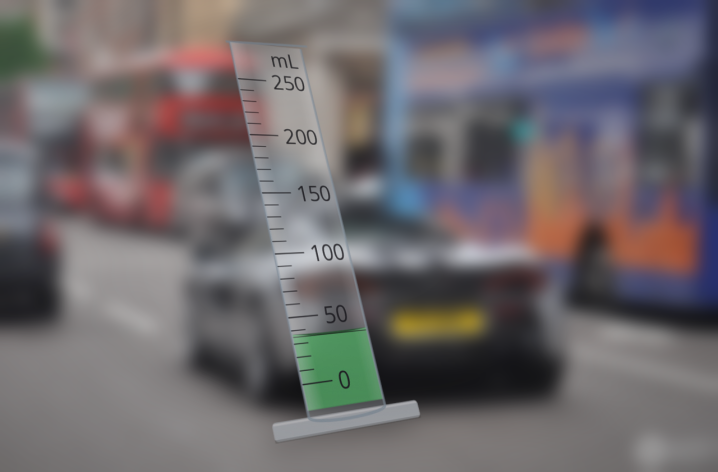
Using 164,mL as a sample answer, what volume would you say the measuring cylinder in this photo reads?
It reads 35,mL
